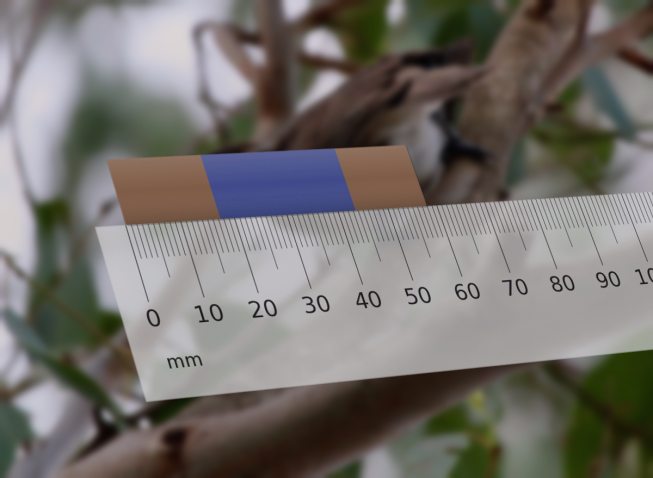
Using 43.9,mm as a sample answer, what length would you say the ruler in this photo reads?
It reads 58,mm
